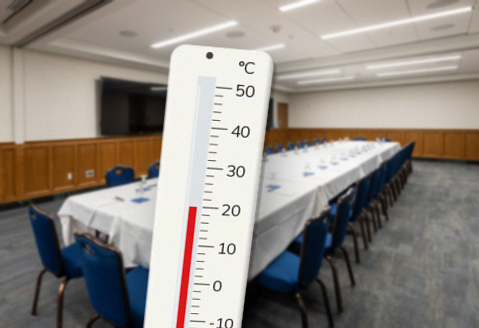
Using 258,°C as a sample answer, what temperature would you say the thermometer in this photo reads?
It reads 20,°C
